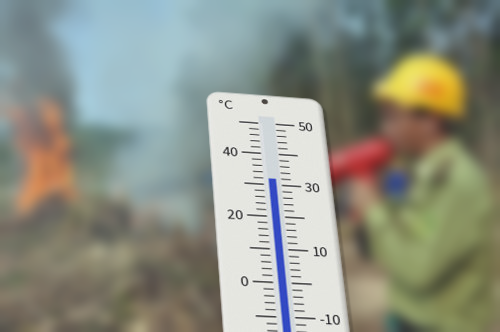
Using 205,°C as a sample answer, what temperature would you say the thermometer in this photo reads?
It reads 32,°C
